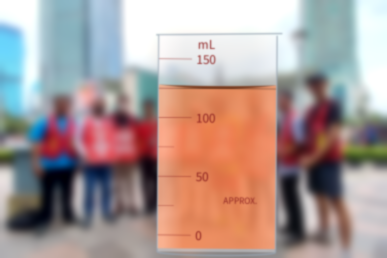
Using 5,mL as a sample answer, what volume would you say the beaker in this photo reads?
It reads 125,mL
